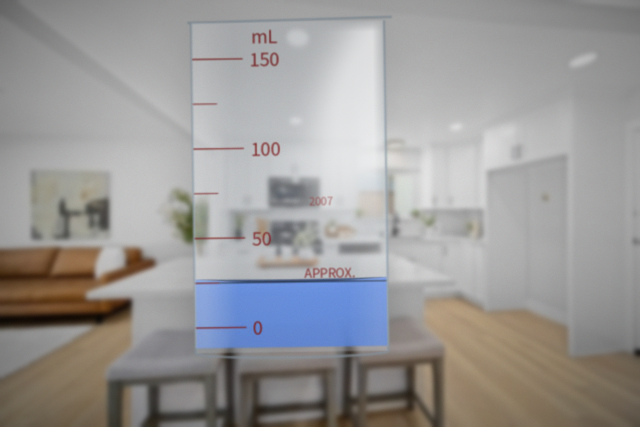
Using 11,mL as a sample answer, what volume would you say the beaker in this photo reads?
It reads 25,mL
